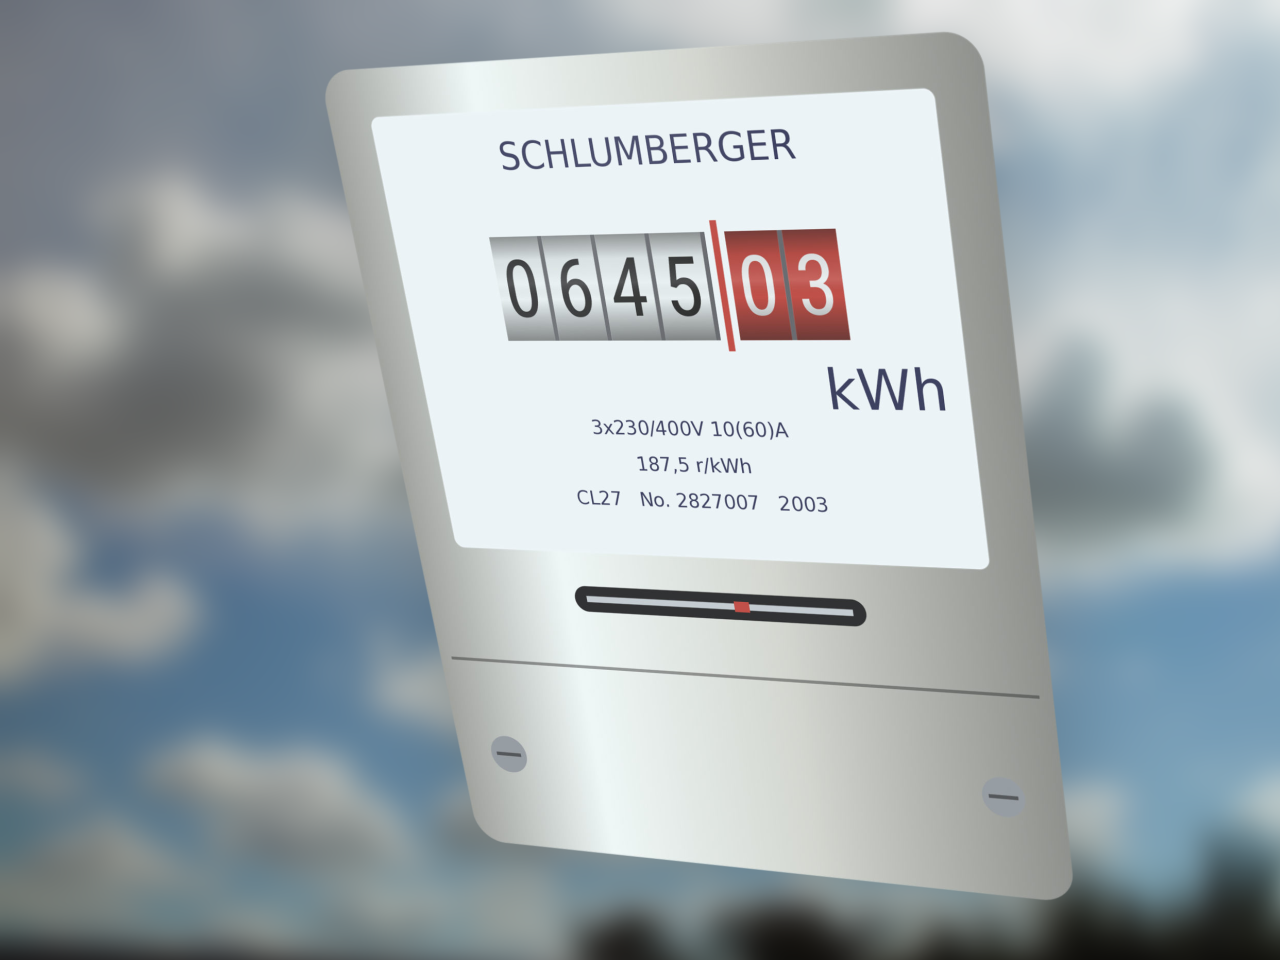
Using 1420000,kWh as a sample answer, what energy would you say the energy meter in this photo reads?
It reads 645.03,kWh
